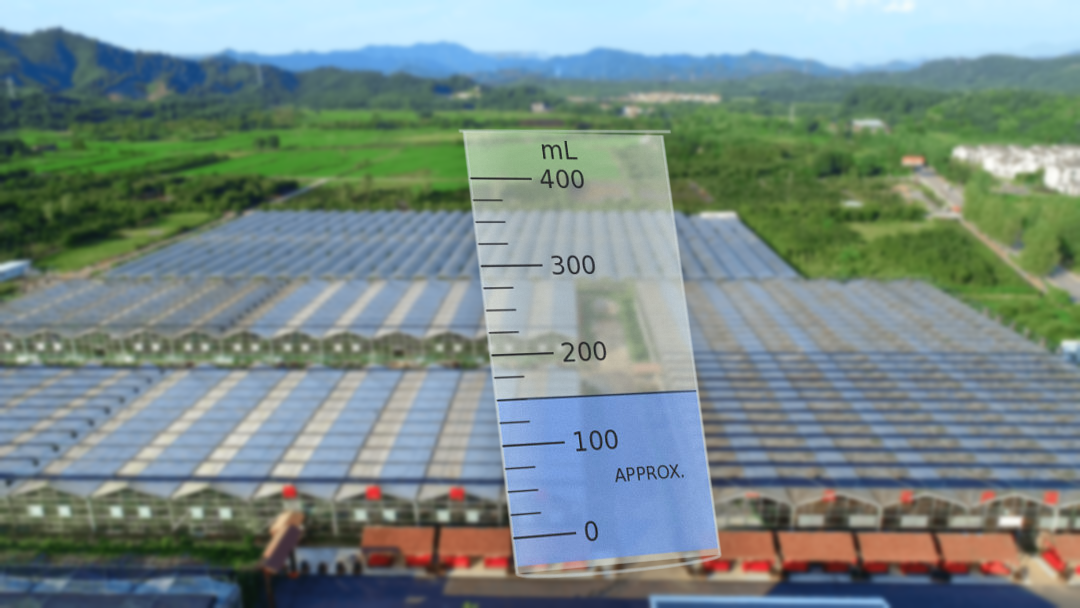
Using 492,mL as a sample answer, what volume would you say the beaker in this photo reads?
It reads 150,mL
